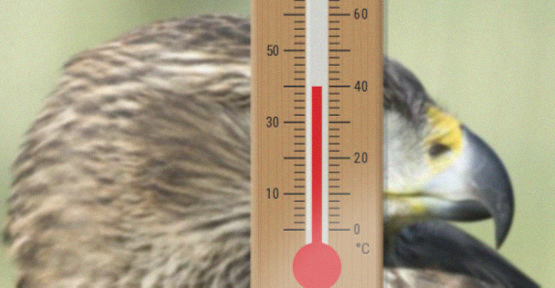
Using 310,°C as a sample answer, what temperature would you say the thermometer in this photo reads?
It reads 40,°C
